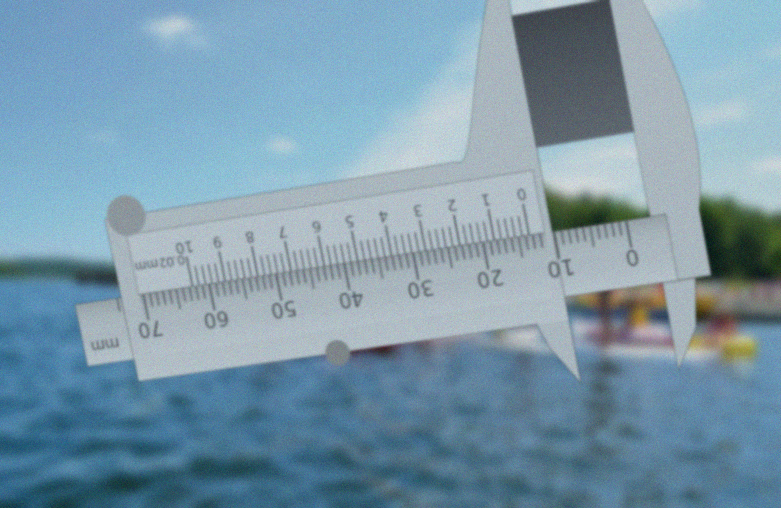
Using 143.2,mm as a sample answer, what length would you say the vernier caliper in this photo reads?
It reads 13.5,mm
